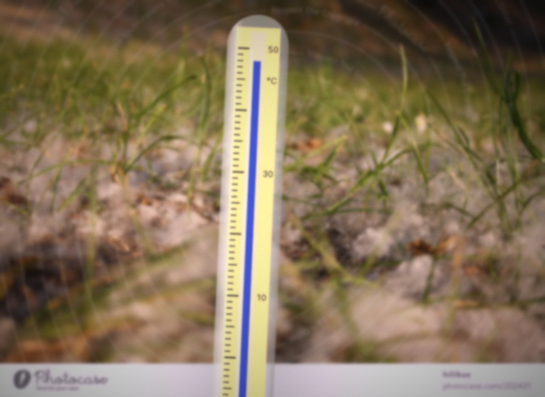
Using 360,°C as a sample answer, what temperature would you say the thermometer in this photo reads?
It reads 48,°C
